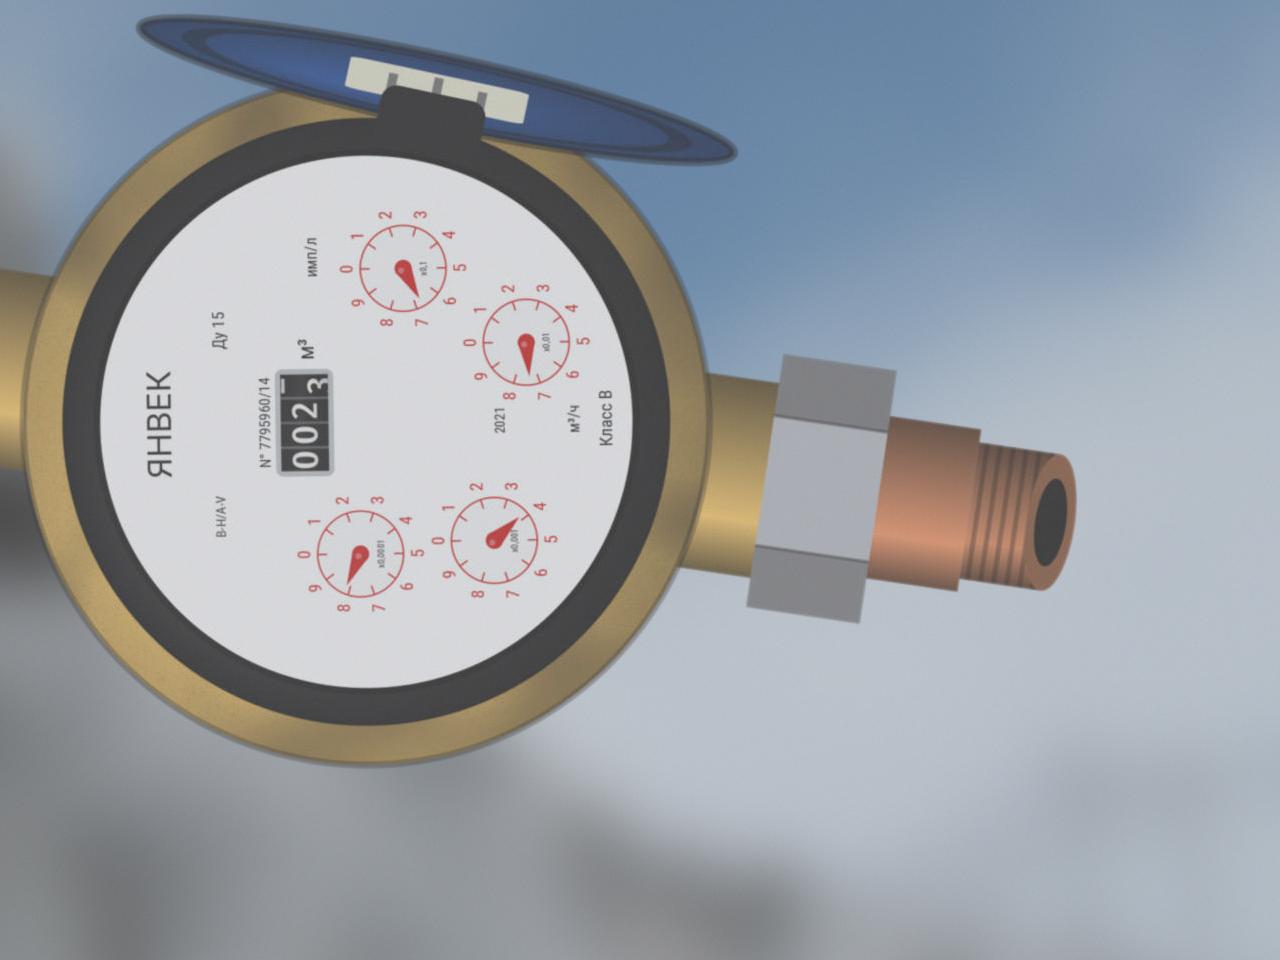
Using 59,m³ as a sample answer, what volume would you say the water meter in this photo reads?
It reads 22.6738,m³
